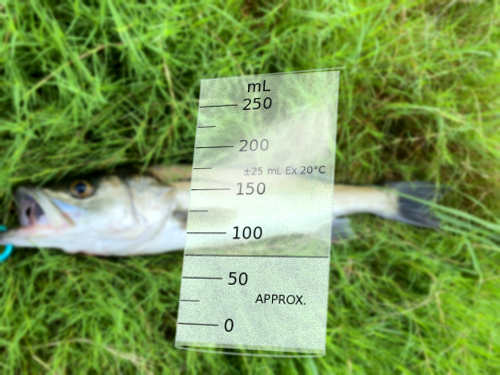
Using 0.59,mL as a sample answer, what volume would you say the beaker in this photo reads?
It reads 75,mL
